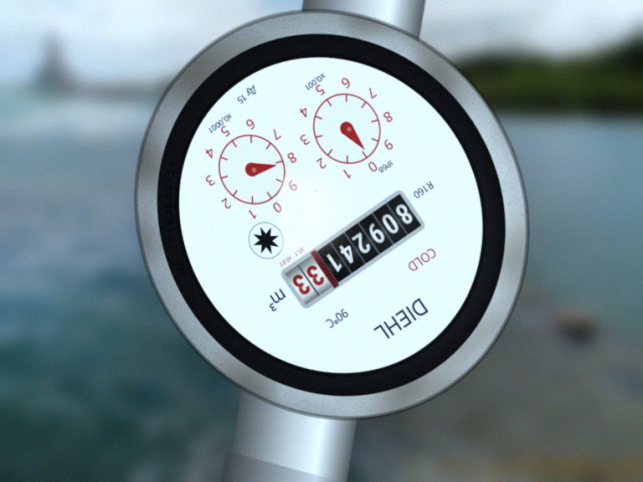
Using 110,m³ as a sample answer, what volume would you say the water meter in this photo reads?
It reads 809241.3298,m³
